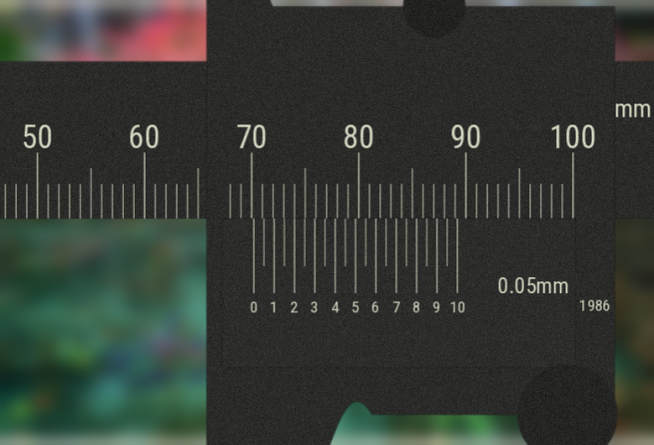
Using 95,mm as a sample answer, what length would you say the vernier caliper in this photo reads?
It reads 70.2,mm
